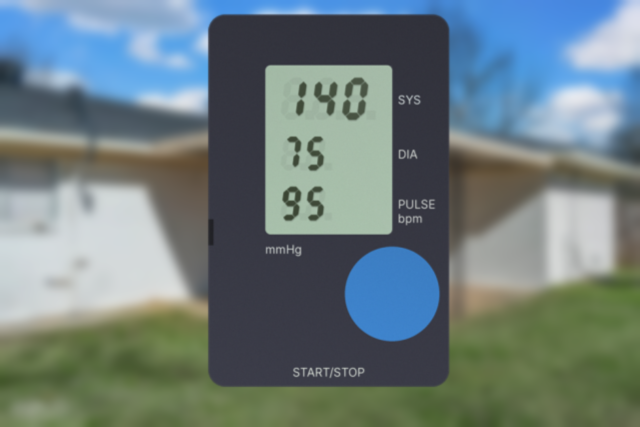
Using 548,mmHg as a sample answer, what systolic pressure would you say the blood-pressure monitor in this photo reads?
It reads 140,mmHg
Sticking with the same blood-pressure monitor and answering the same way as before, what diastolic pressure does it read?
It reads 75,mmHg
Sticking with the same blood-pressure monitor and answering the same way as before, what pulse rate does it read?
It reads 95,bpm
